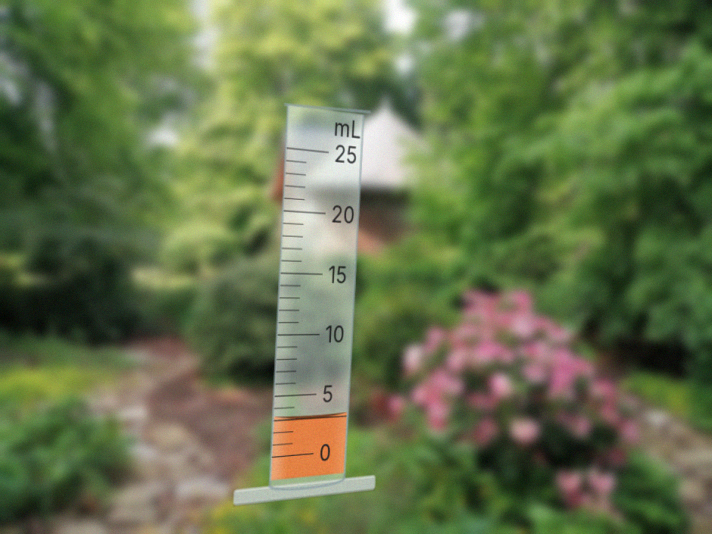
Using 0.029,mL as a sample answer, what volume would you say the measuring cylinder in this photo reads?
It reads 3,mL
